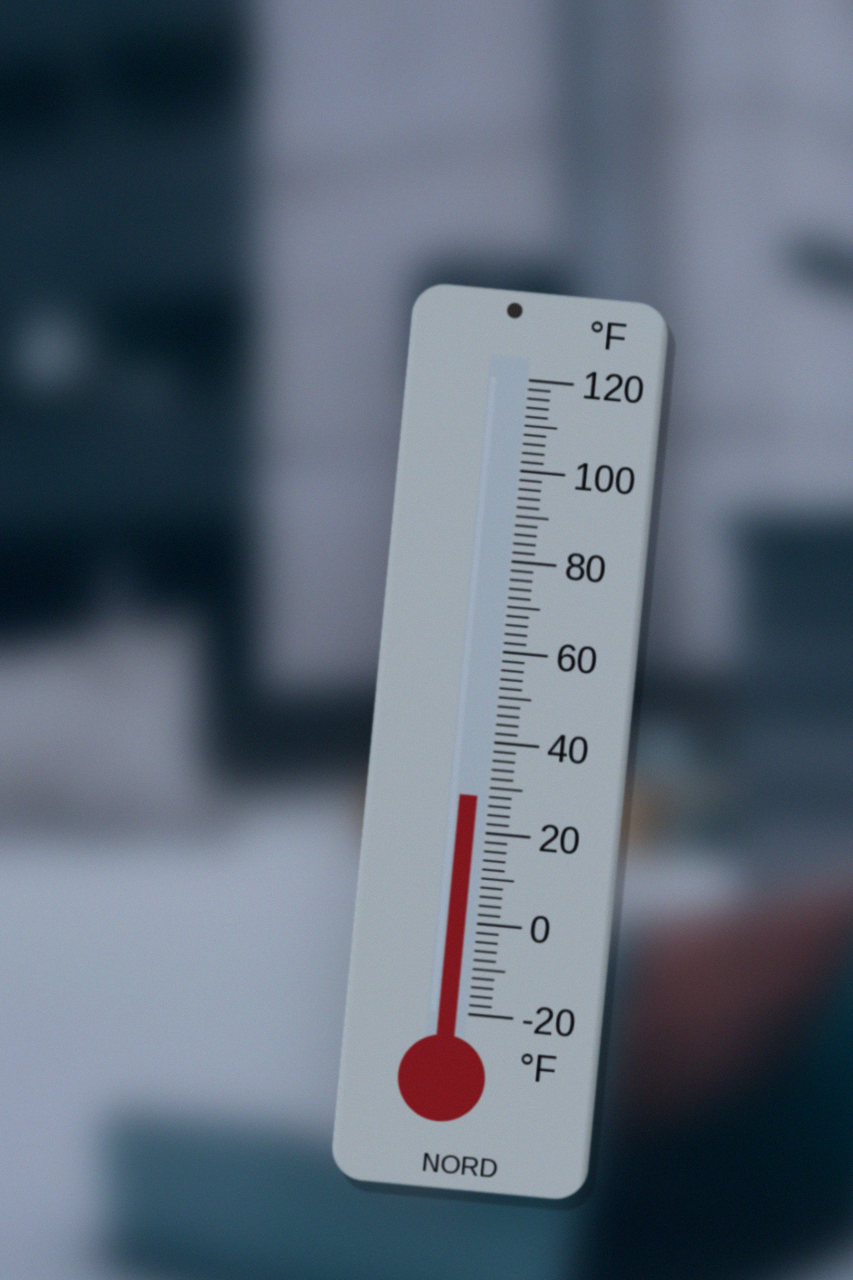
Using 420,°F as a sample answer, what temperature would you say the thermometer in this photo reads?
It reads 28,°F
